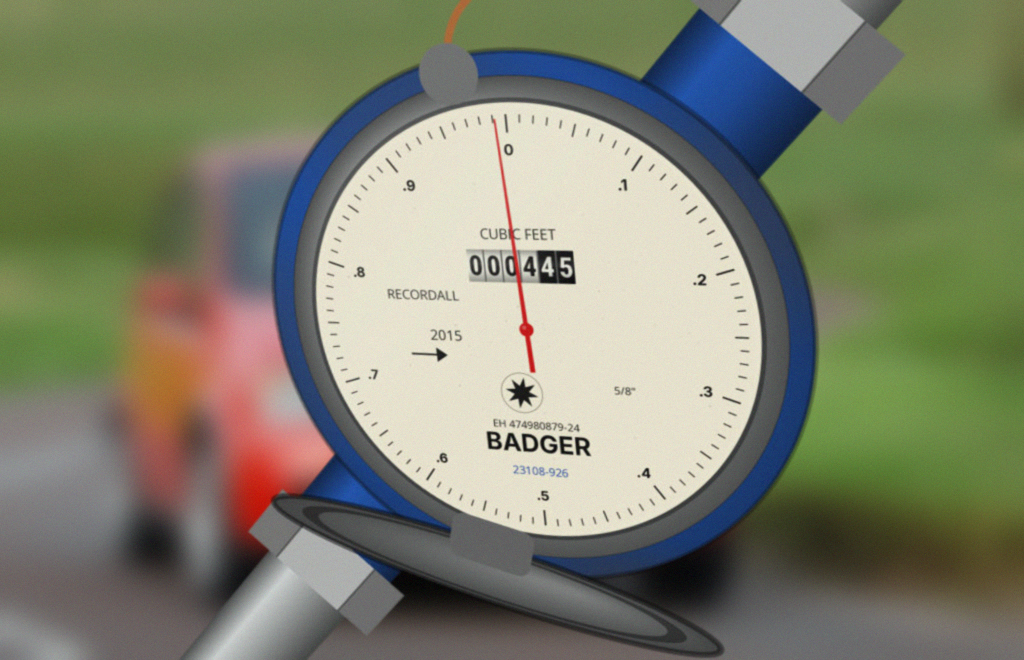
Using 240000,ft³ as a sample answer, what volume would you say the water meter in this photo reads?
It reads 444.99,ft³
